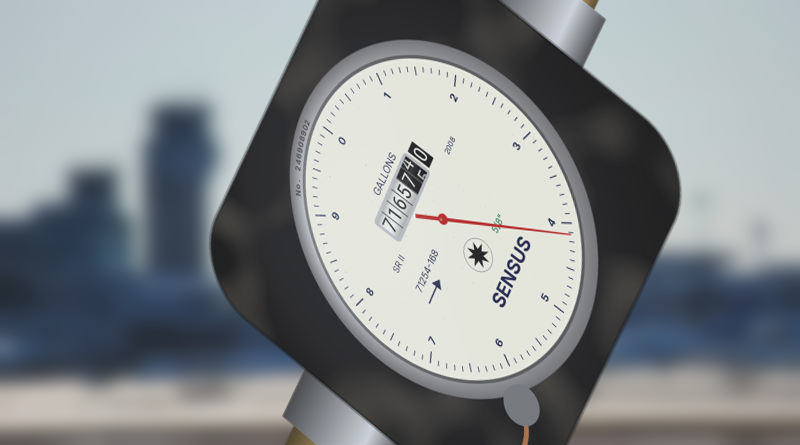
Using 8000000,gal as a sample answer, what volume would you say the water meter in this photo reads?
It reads 7165744.1,gal
